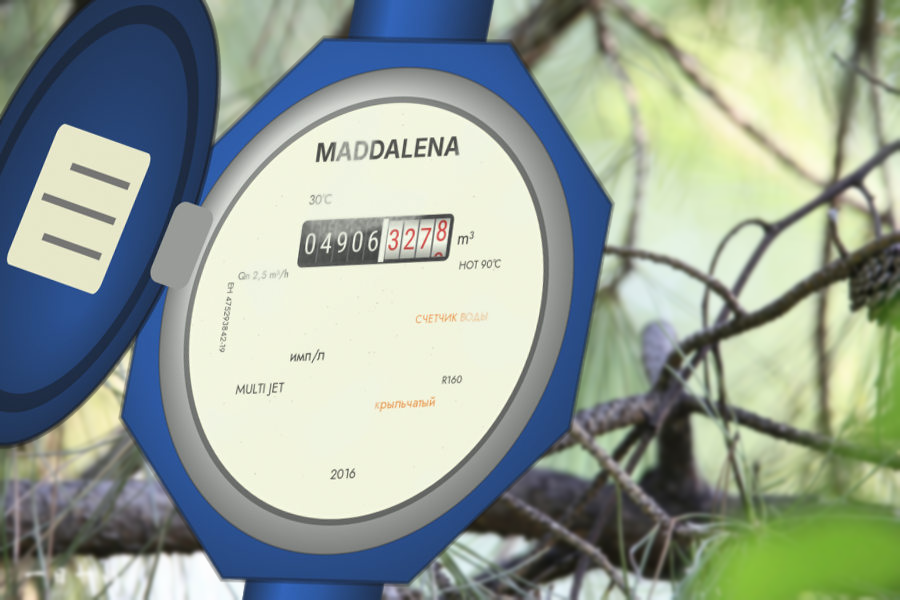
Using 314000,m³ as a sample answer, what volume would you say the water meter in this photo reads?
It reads 4906.3278,m³
